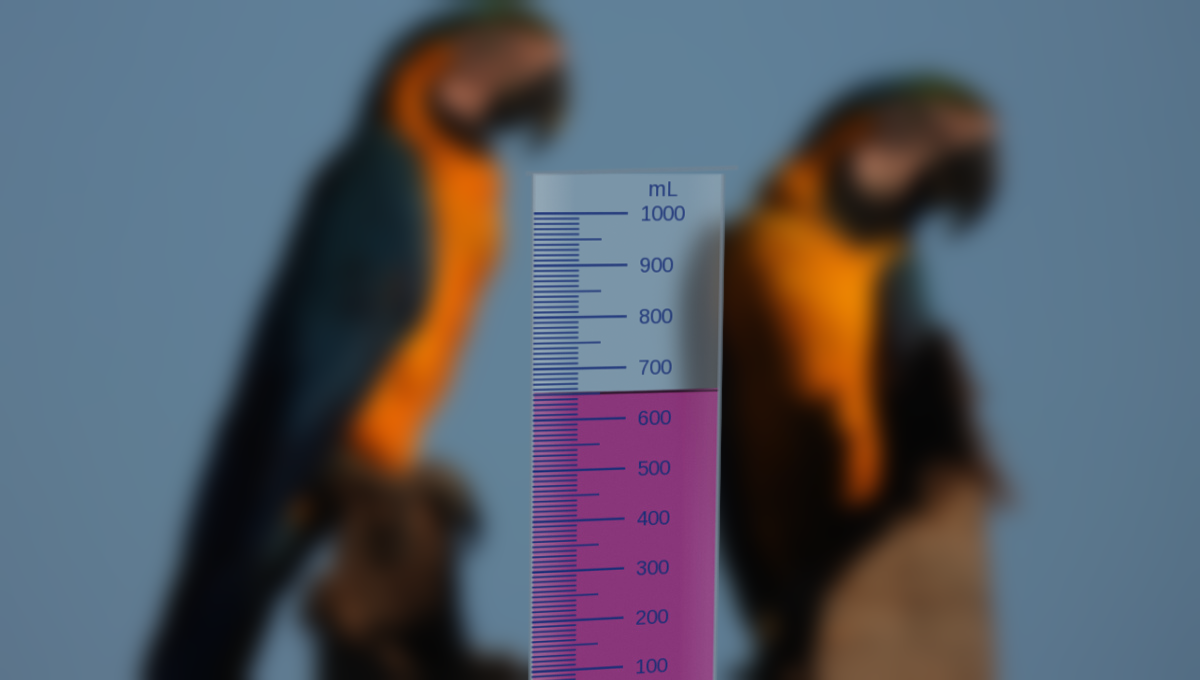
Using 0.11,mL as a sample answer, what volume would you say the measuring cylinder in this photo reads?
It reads 650,mL
